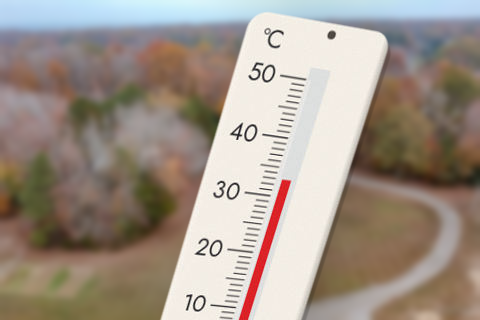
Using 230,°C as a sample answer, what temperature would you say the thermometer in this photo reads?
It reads 33,°C
